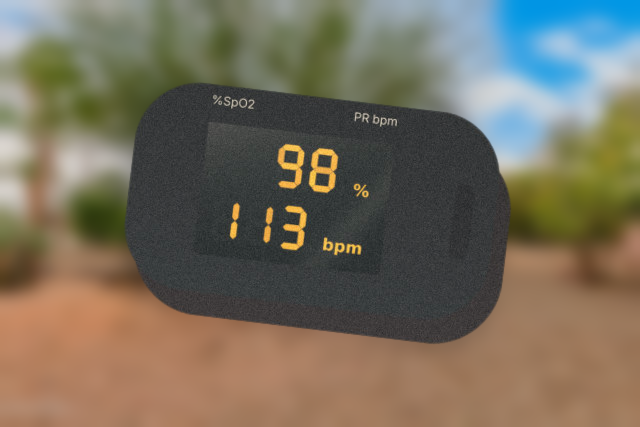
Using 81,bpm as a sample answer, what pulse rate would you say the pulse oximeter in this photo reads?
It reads 113,bpm
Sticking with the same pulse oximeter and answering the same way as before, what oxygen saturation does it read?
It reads 98,%
